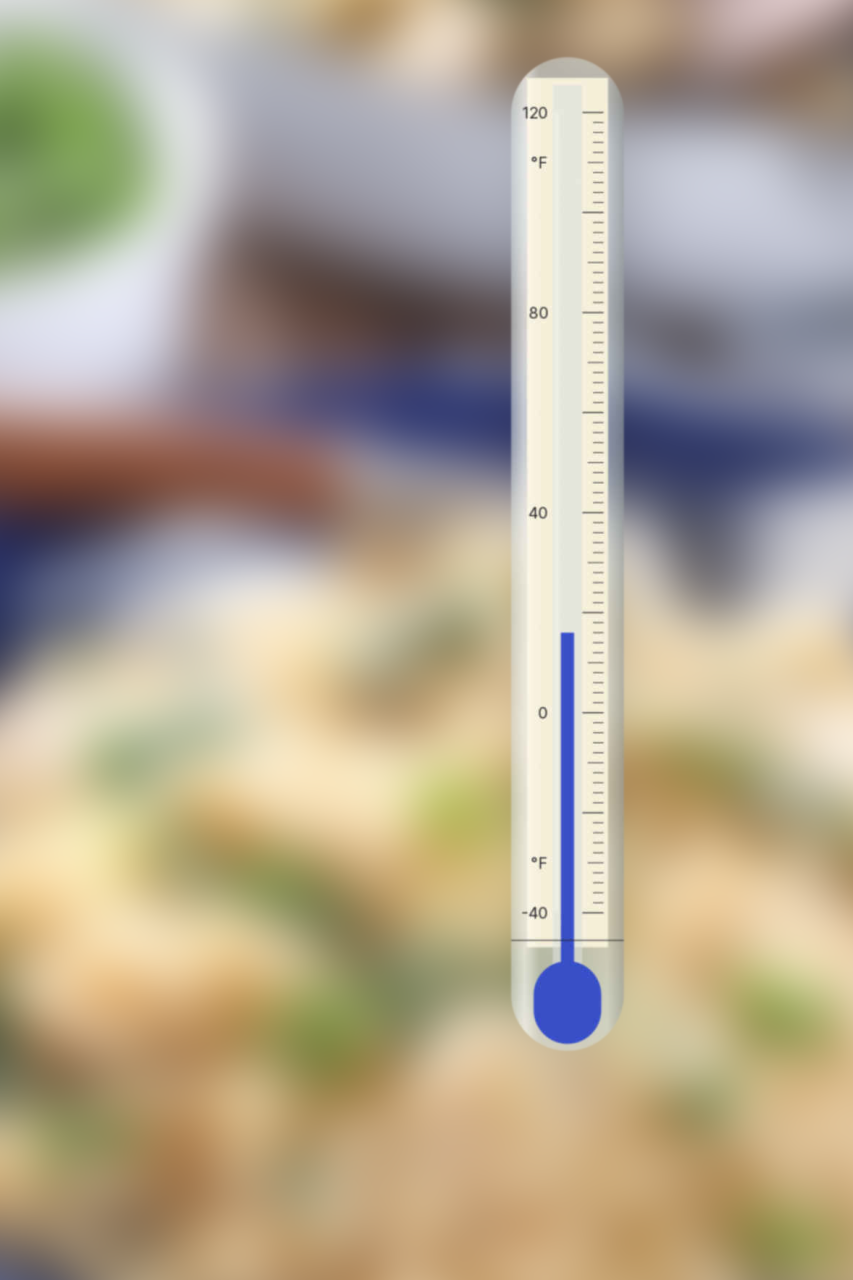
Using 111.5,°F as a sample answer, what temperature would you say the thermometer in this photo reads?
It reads 16,°F
